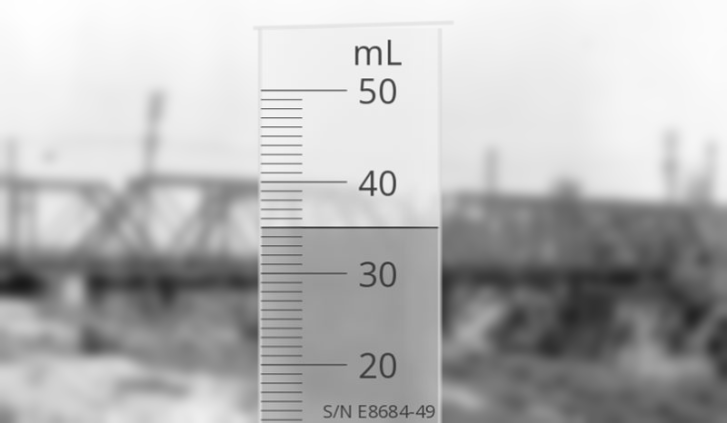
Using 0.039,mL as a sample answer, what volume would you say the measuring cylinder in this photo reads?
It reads 35,mL
